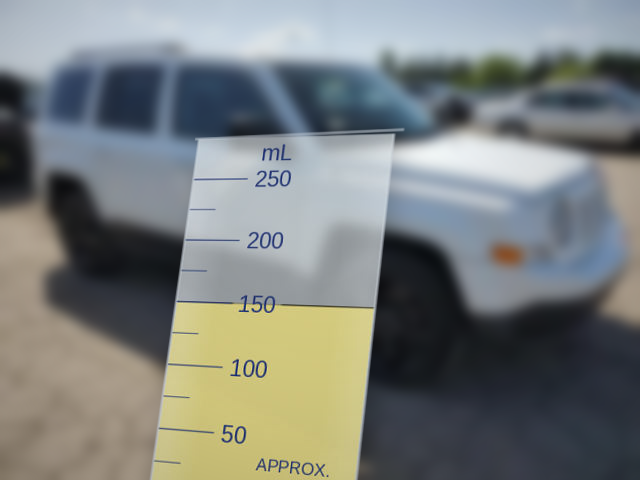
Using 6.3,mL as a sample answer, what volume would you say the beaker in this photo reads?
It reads 150,mL
